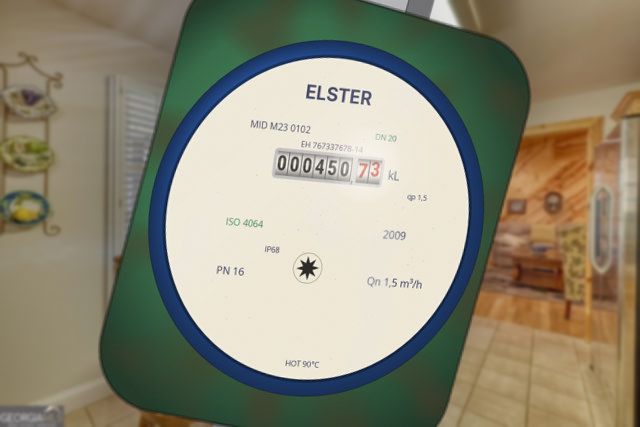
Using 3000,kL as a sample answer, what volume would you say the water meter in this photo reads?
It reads 450.73,kL
